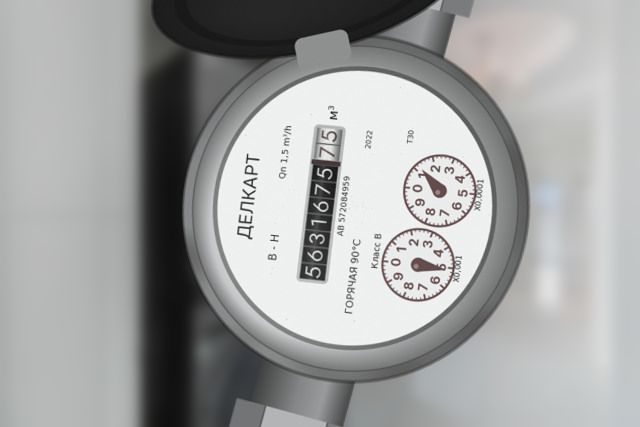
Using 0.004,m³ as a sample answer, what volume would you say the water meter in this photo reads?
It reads 5631675.7551,m³
